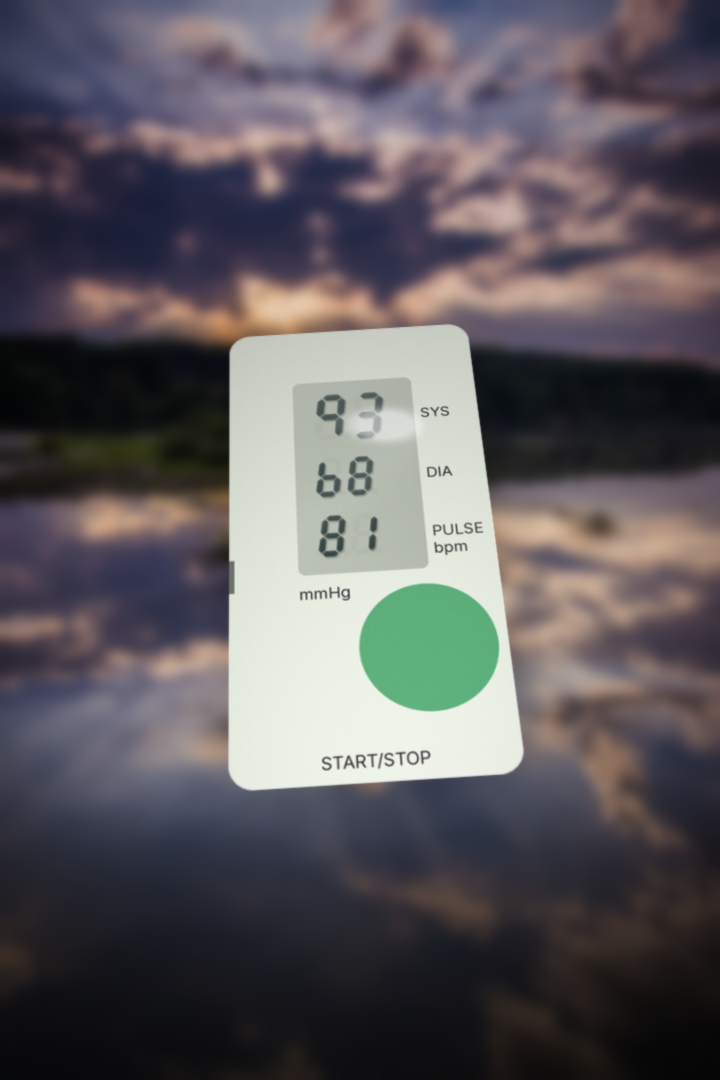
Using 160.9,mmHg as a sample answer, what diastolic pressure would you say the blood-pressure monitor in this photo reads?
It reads 68,mmHg
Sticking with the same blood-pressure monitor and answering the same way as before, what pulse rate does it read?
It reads 81,bpm
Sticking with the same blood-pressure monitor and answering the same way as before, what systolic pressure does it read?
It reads 93,mmHg
